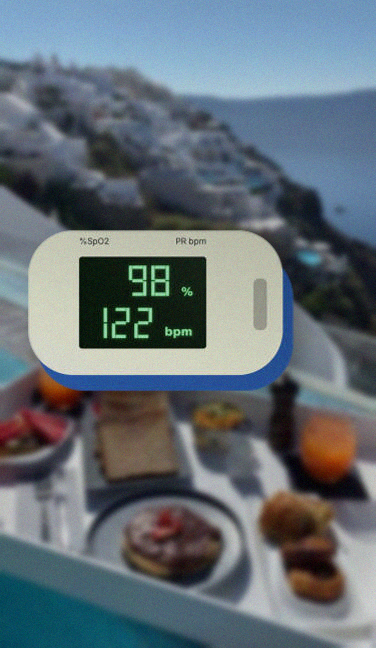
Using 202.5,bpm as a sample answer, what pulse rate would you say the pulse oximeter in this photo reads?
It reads 122,bpm
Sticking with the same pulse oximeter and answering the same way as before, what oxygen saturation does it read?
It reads 98,%
